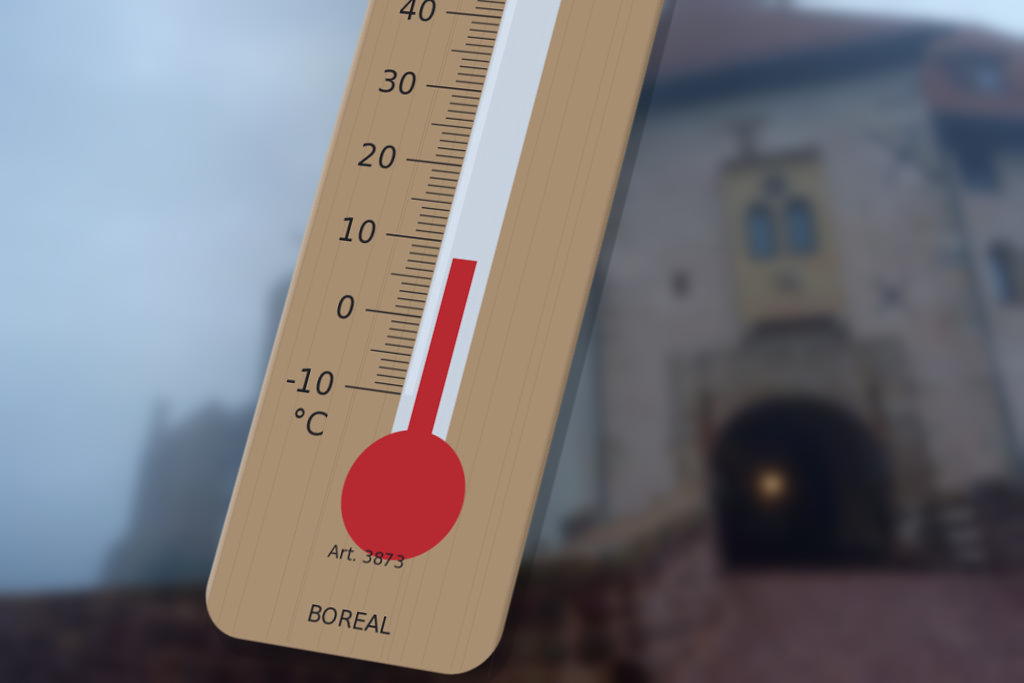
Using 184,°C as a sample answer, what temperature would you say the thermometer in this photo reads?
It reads 8,°C
